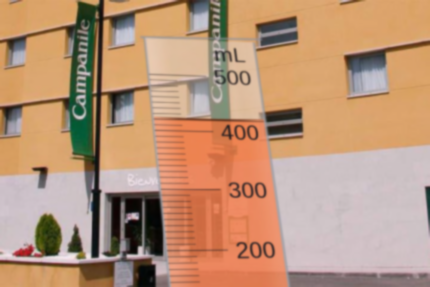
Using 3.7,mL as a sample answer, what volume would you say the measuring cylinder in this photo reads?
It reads 420,mL
